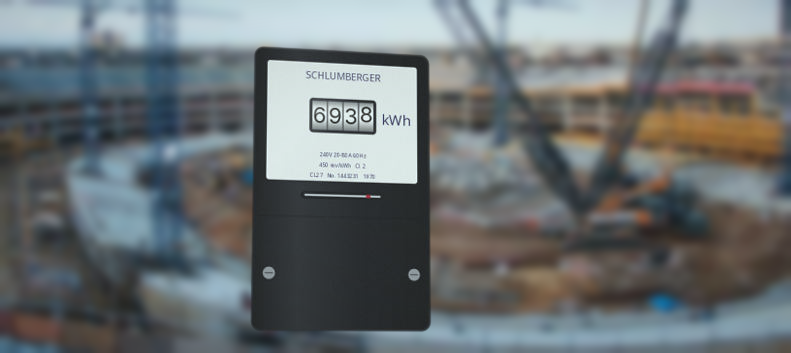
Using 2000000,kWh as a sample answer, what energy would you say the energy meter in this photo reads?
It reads 6938,kWh
